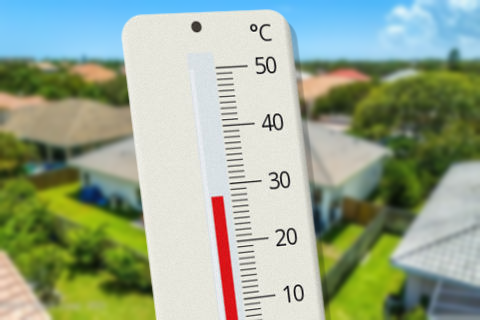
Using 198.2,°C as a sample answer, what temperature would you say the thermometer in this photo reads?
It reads 28,°C
